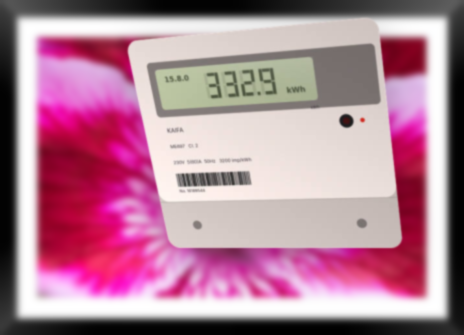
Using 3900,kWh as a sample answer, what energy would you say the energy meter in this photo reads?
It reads 332.9,kWh
